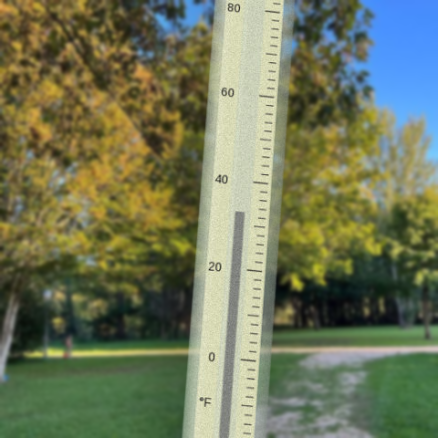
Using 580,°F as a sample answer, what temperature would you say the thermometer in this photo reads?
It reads 33,°F
